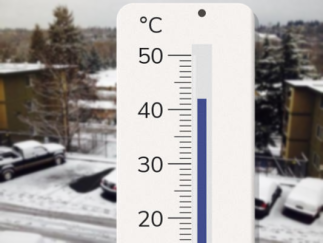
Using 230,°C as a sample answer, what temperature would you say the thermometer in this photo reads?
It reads 42,°C
